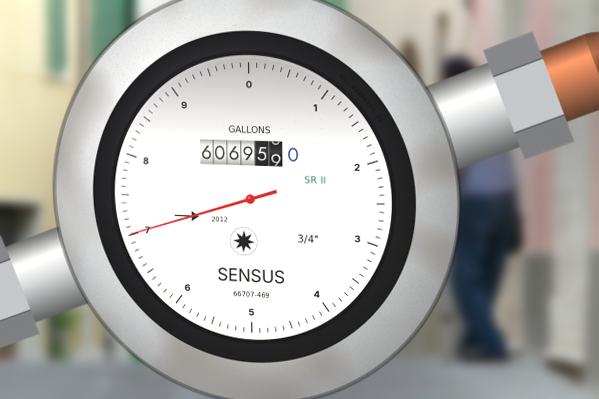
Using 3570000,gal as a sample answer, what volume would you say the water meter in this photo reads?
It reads 6069587.0,gal
